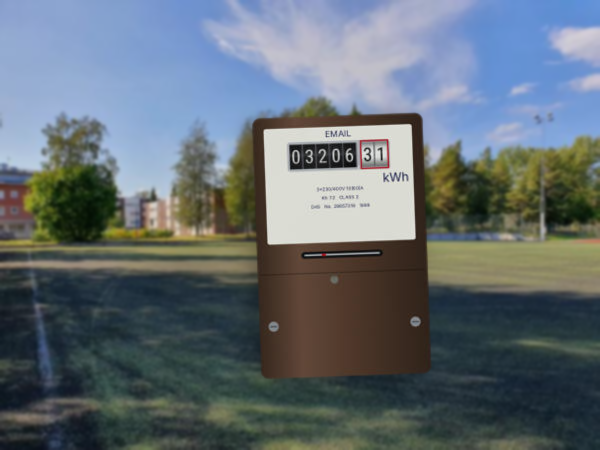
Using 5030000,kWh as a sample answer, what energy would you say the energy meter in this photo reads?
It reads 3206.31,kWh
